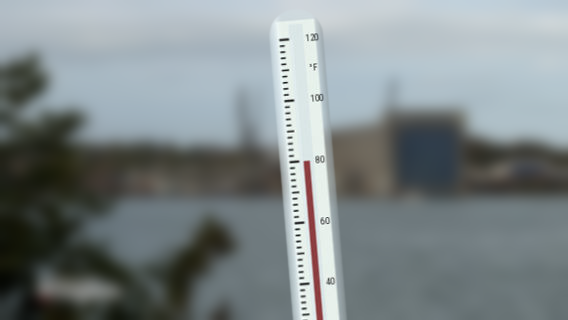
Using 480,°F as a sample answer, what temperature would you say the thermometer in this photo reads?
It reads 80,°F
